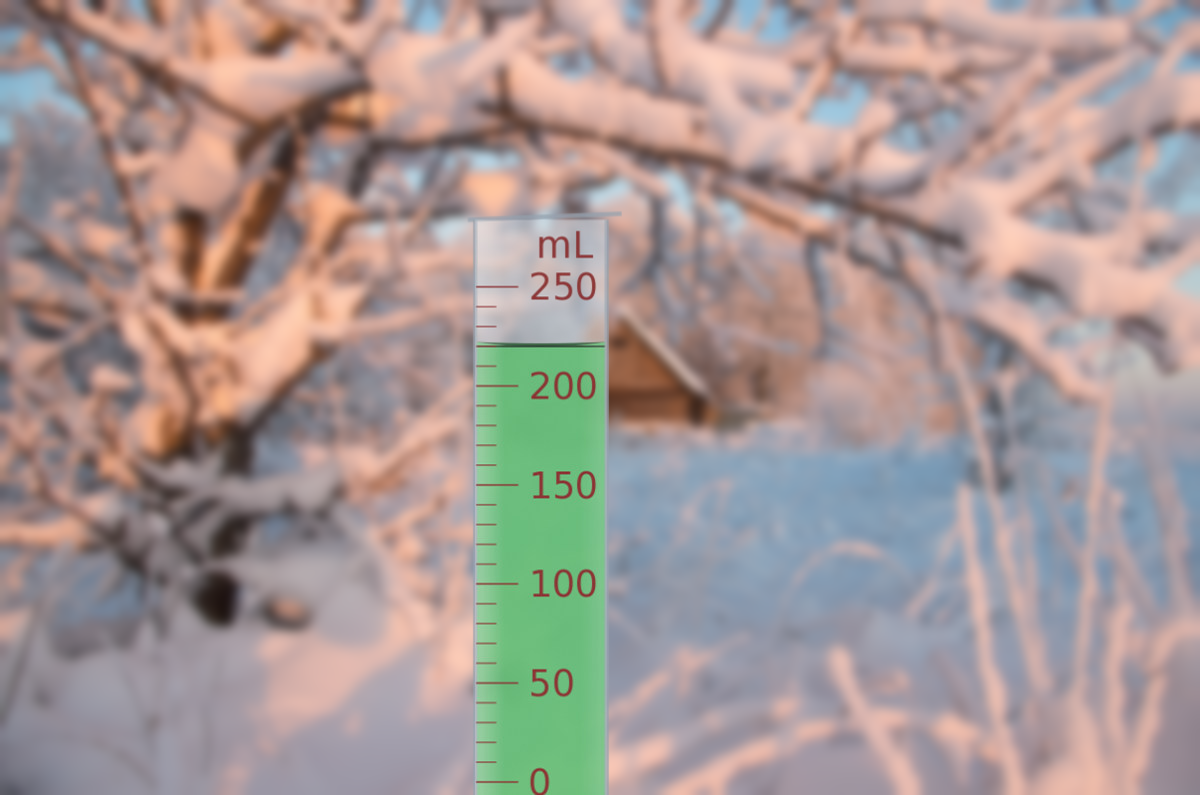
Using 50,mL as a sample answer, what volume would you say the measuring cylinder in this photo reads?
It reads 220,mL
